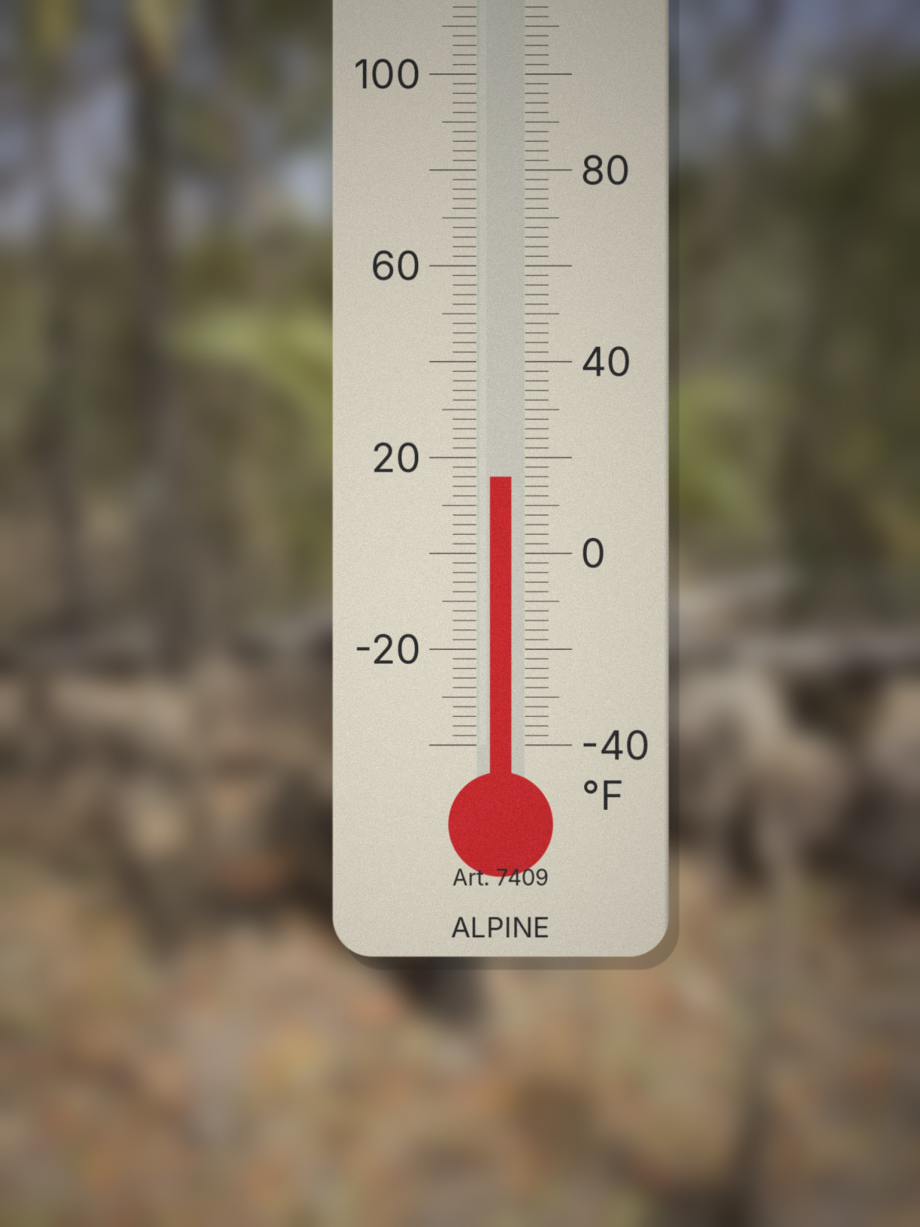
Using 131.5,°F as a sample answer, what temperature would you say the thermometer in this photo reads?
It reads 16,°F
